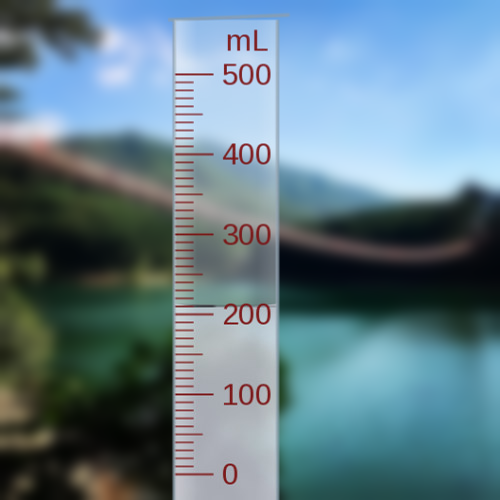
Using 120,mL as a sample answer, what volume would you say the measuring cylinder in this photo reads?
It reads 210,mL
